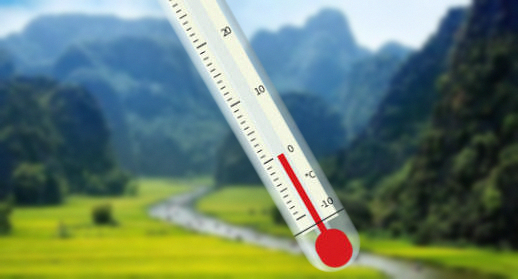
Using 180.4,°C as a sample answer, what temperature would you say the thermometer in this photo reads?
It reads 0,°C
